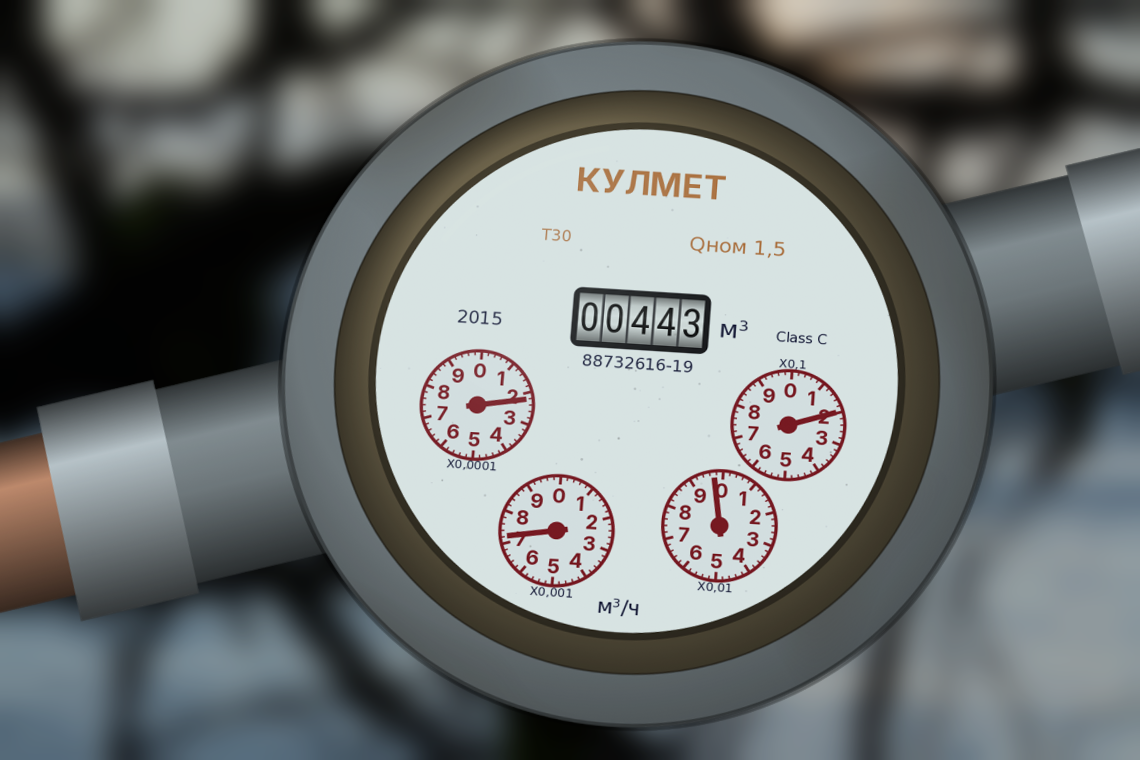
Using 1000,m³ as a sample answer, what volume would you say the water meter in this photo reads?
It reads 443.1972,m³
